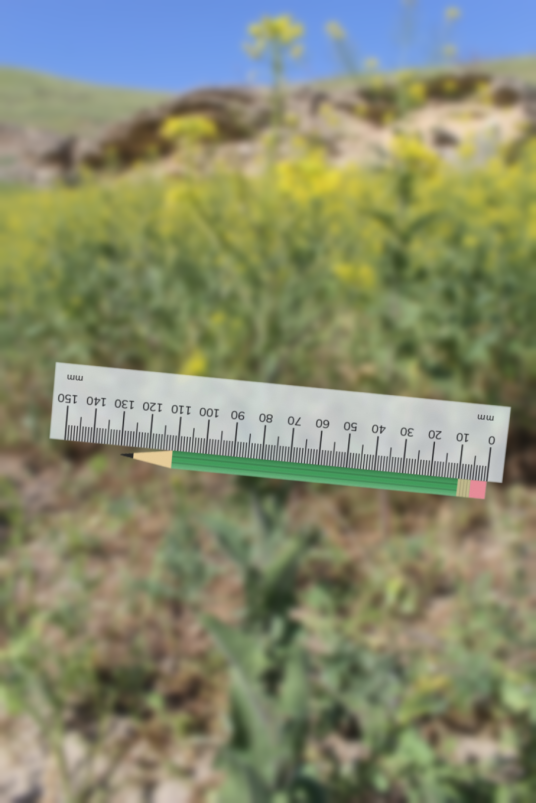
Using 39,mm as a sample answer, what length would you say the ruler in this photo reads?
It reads 130,mm
